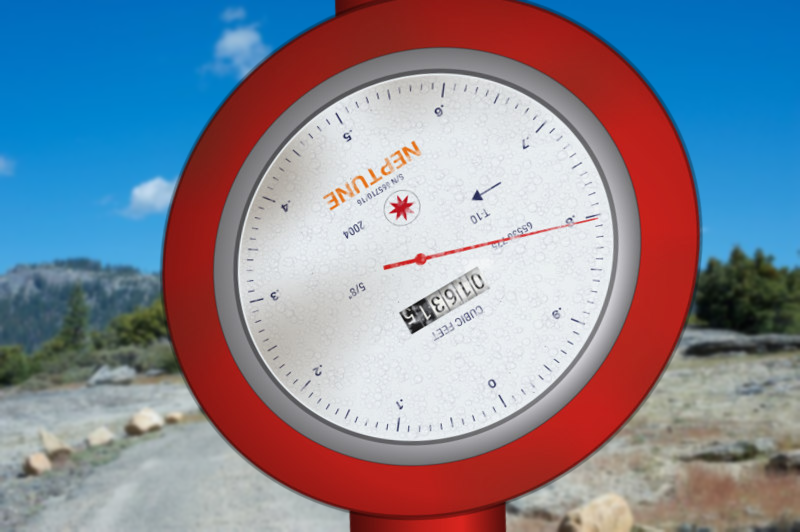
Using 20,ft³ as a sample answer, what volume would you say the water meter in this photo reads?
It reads 16314.80,ft³
